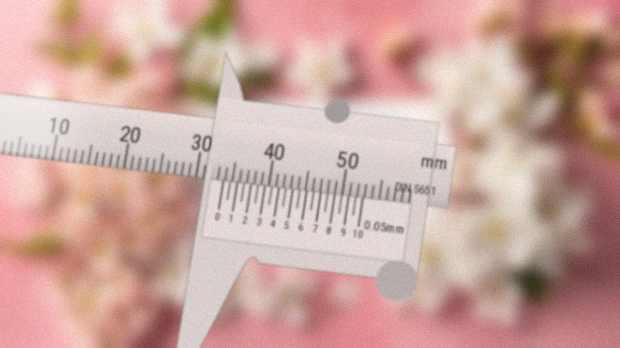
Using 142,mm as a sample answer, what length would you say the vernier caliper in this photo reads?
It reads 33.8,mm
